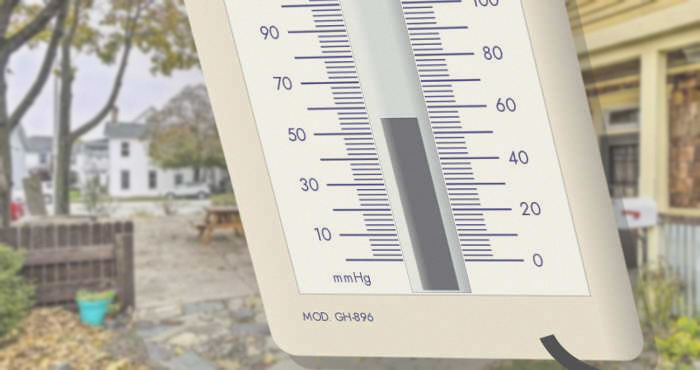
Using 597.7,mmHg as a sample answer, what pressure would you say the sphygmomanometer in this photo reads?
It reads 56,mmHg
